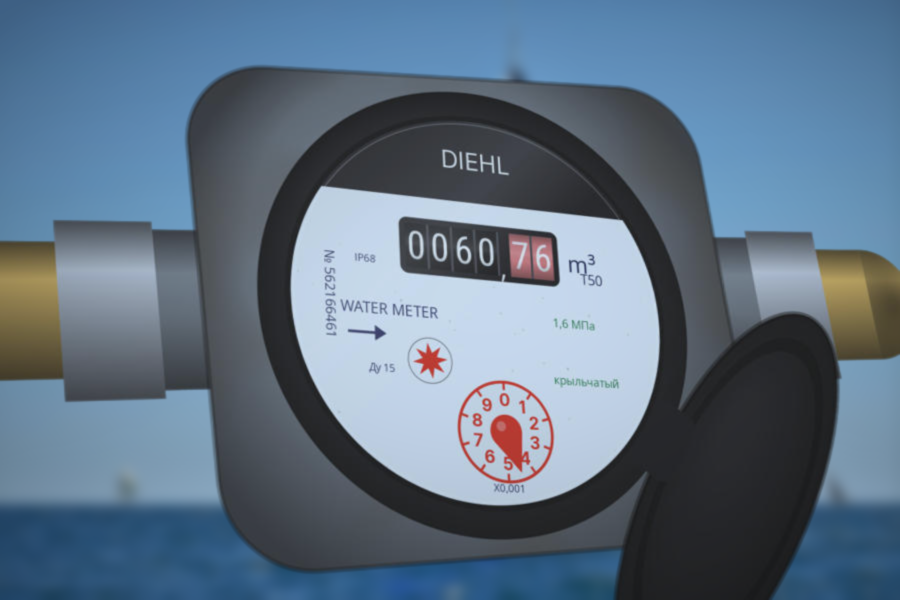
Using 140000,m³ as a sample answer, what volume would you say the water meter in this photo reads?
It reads 60.764,m³
